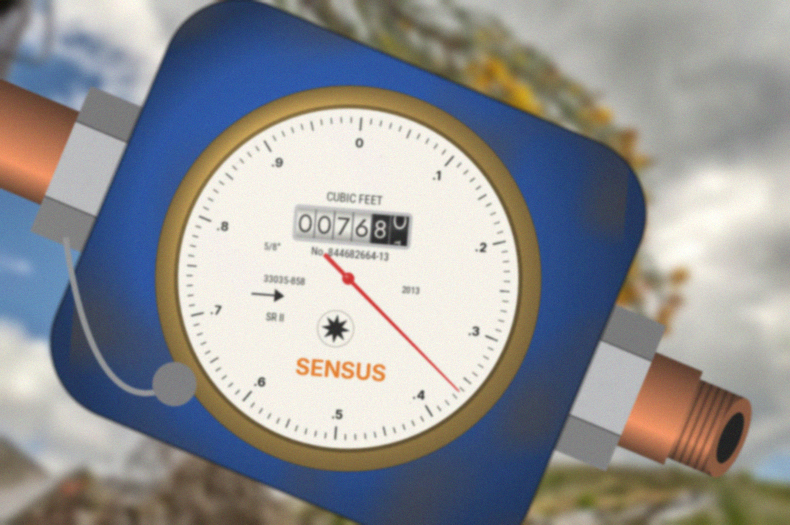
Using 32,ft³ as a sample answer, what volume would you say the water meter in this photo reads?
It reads 7680.36,ft³
